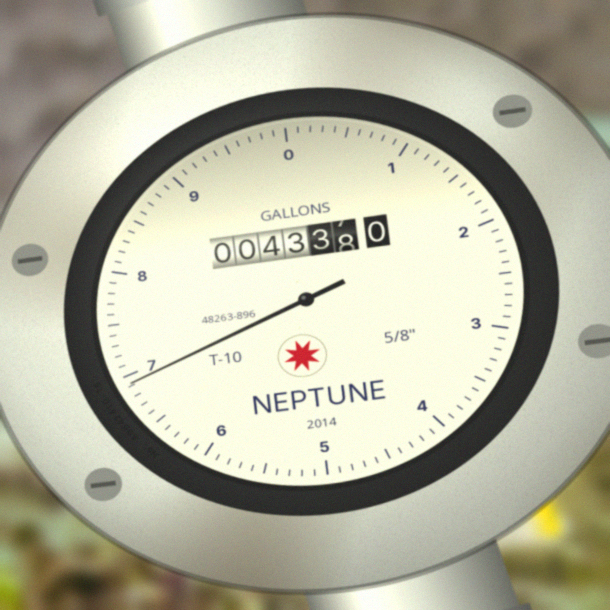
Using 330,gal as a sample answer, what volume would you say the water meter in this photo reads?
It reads 43376.9,gal
